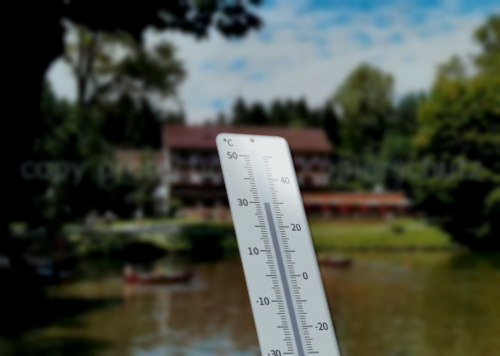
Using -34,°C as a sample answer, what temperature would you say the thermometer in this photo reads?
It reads 30,°C
